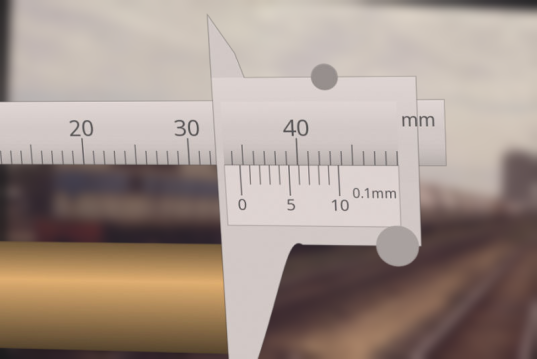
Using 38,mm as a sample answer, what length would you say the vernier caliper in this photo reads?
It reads 34.7,mm
